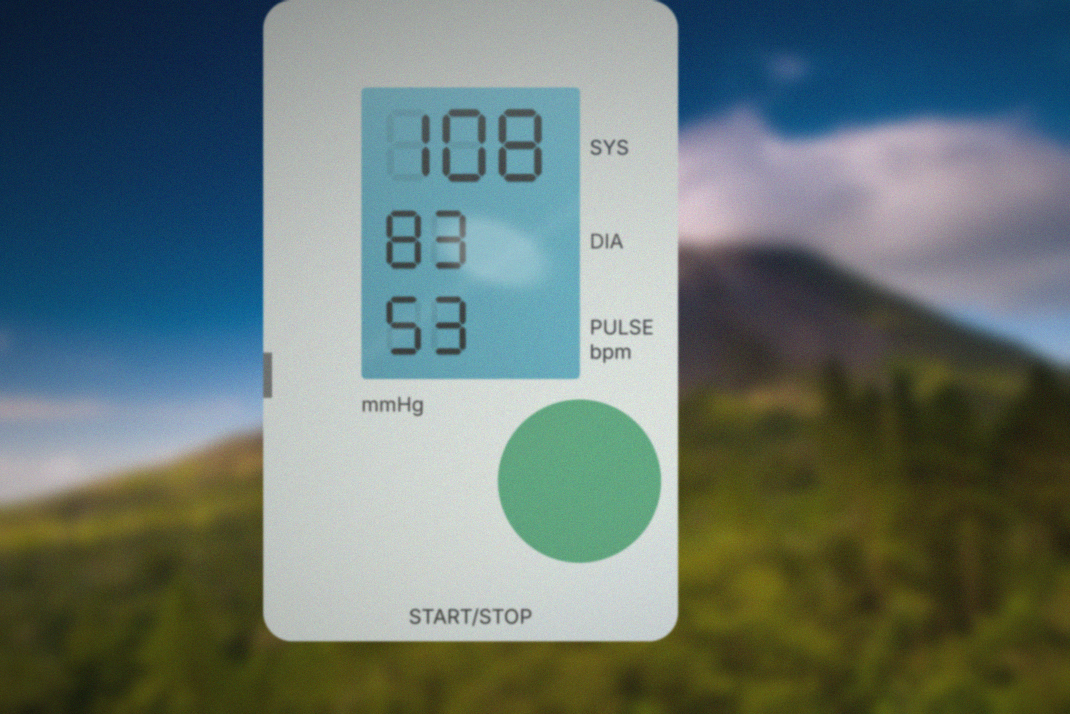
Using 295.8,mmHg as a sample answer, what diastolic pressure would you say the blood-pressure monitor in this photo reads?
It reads 83,mmHg
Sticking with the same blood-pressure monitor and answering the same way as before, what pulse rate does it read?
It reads 53,bpm
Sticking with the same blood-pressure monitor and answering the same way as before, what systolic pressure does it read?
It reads 108,mmHg
